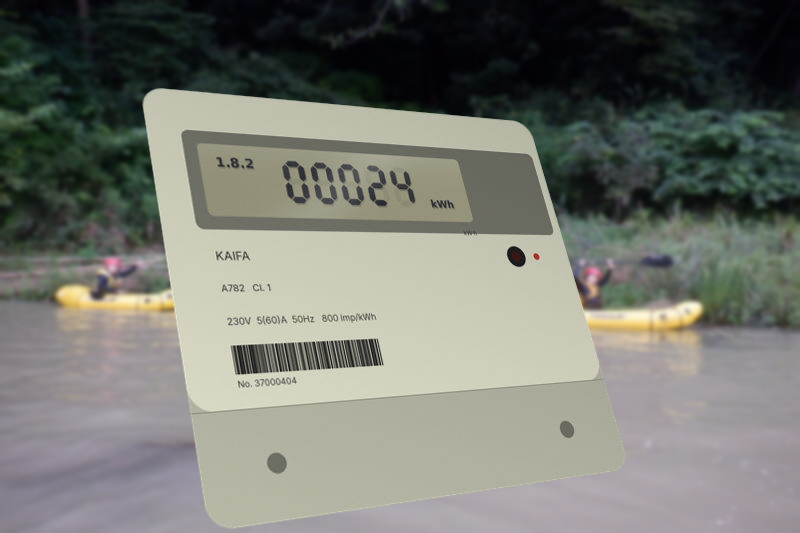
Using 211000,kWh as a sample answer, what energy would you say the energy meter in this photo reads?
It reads 24,kWh
